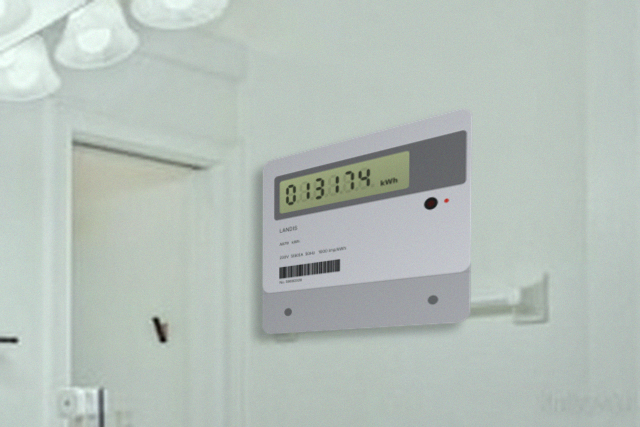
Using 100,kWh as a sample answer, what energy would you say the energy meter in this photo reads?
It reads 13174,kWh
